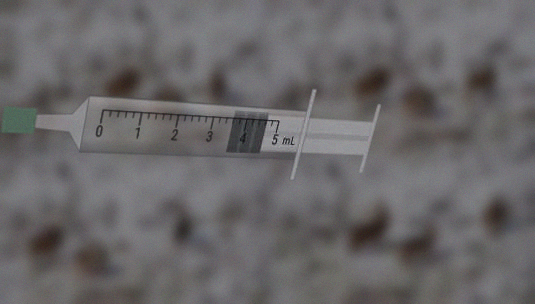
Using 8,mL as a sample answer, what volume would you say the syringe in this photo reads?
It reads 3.6,mL
